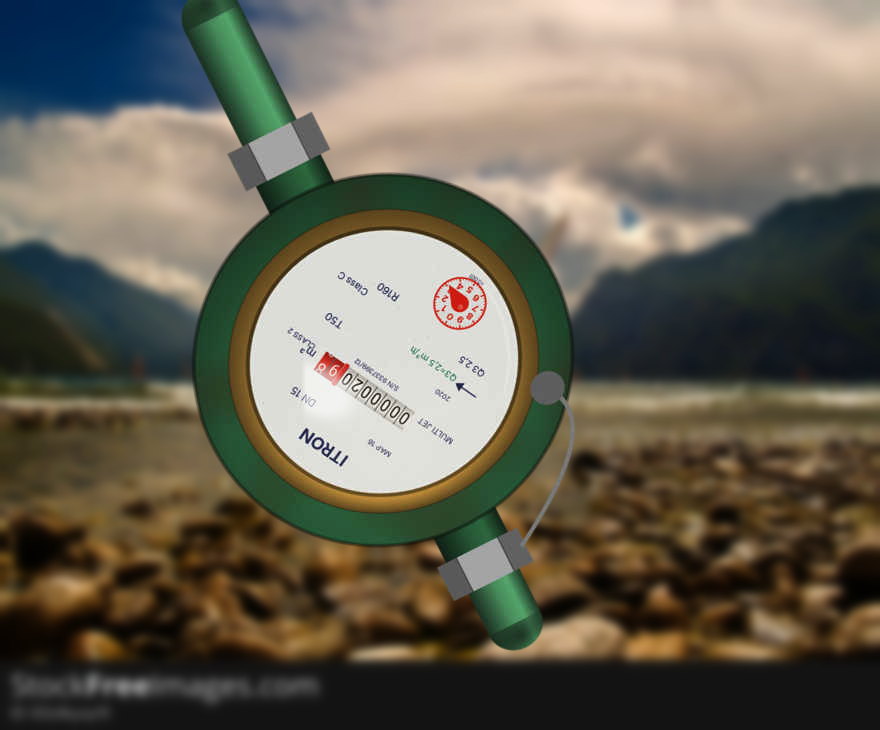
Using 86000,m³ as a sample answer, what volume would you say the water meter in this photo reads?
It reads 20.983,m³
